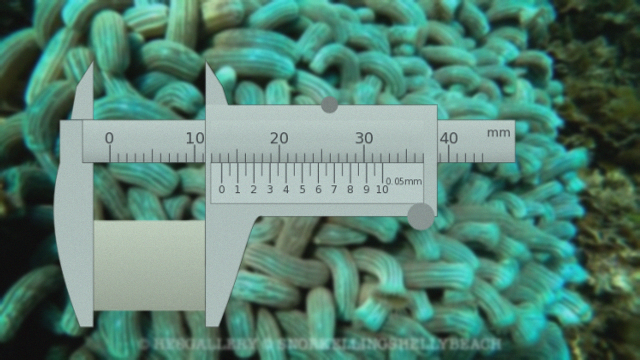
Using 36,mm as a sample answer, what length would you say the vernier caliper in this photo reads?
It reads 13.2,mm
